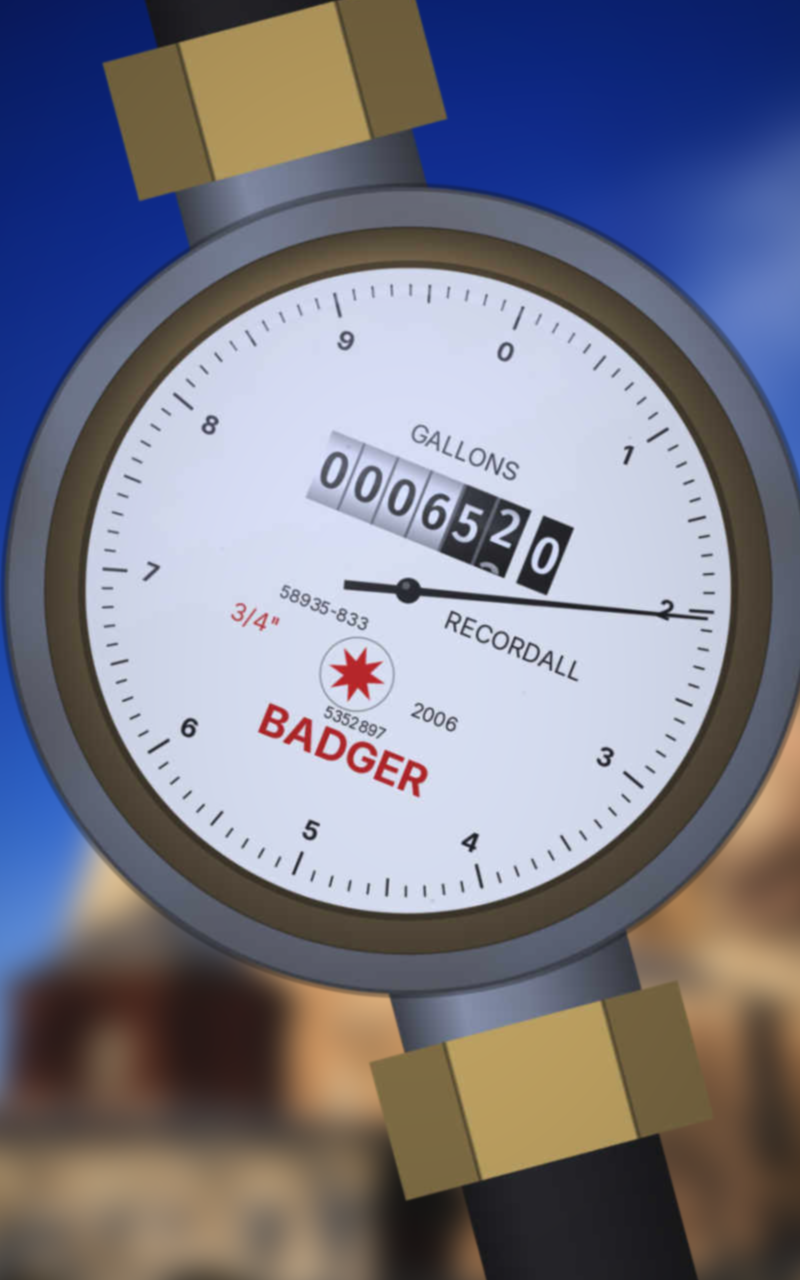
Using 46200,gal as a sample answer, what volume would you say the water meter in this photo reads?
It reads 6522.0,gal
